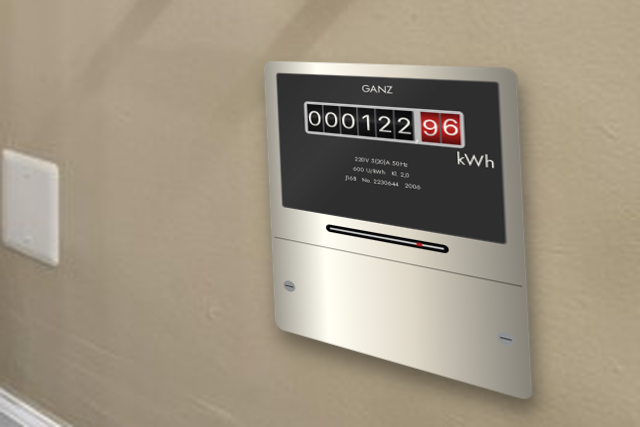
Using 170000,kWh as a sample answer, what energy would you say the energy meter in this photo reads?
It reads 122.96,kWh
